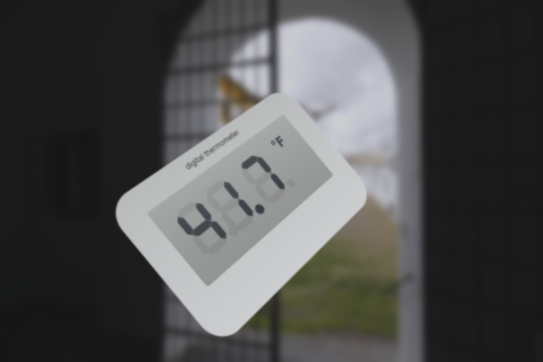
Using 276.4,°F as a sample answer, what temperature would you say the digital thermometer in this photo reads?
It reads 41.7,°F
